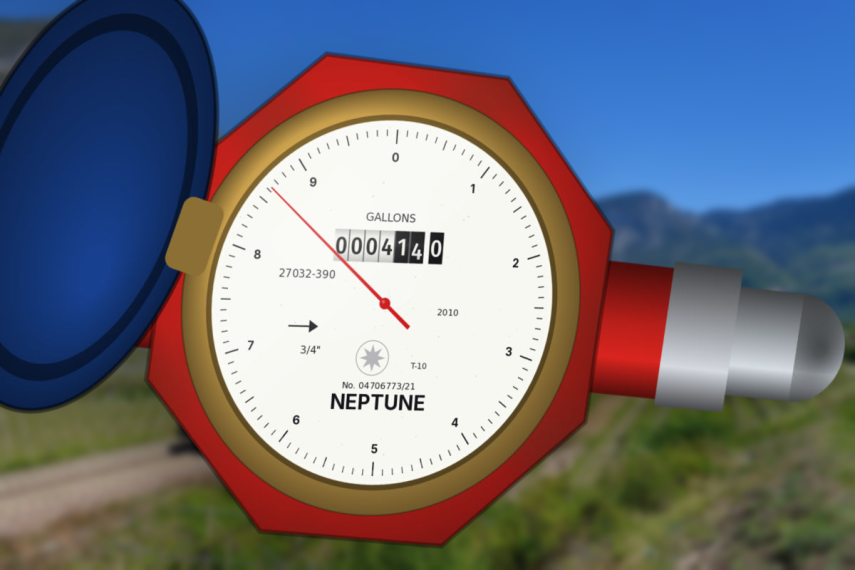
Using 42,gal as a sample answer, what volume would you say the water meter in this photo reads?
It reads 4138.6,gal
